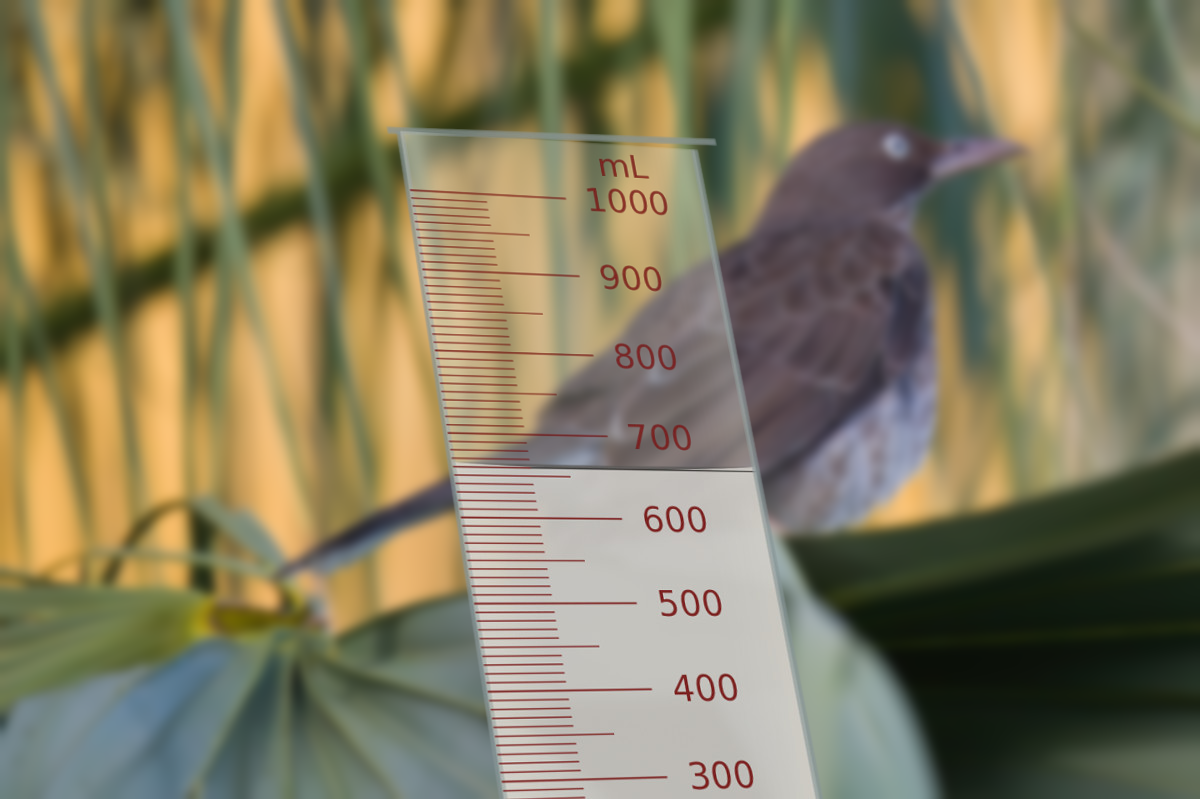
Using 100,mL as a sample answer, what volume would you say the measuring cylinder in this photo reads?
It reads 660,mL
